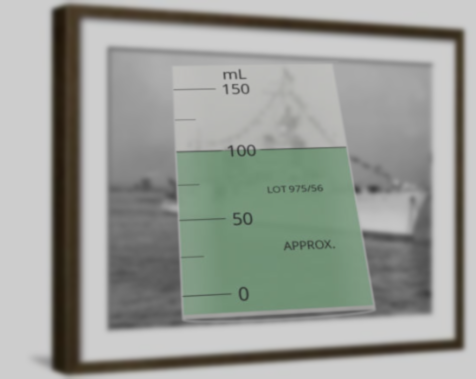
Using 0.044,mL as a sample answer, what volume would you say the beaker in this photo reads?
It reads 100,mL
